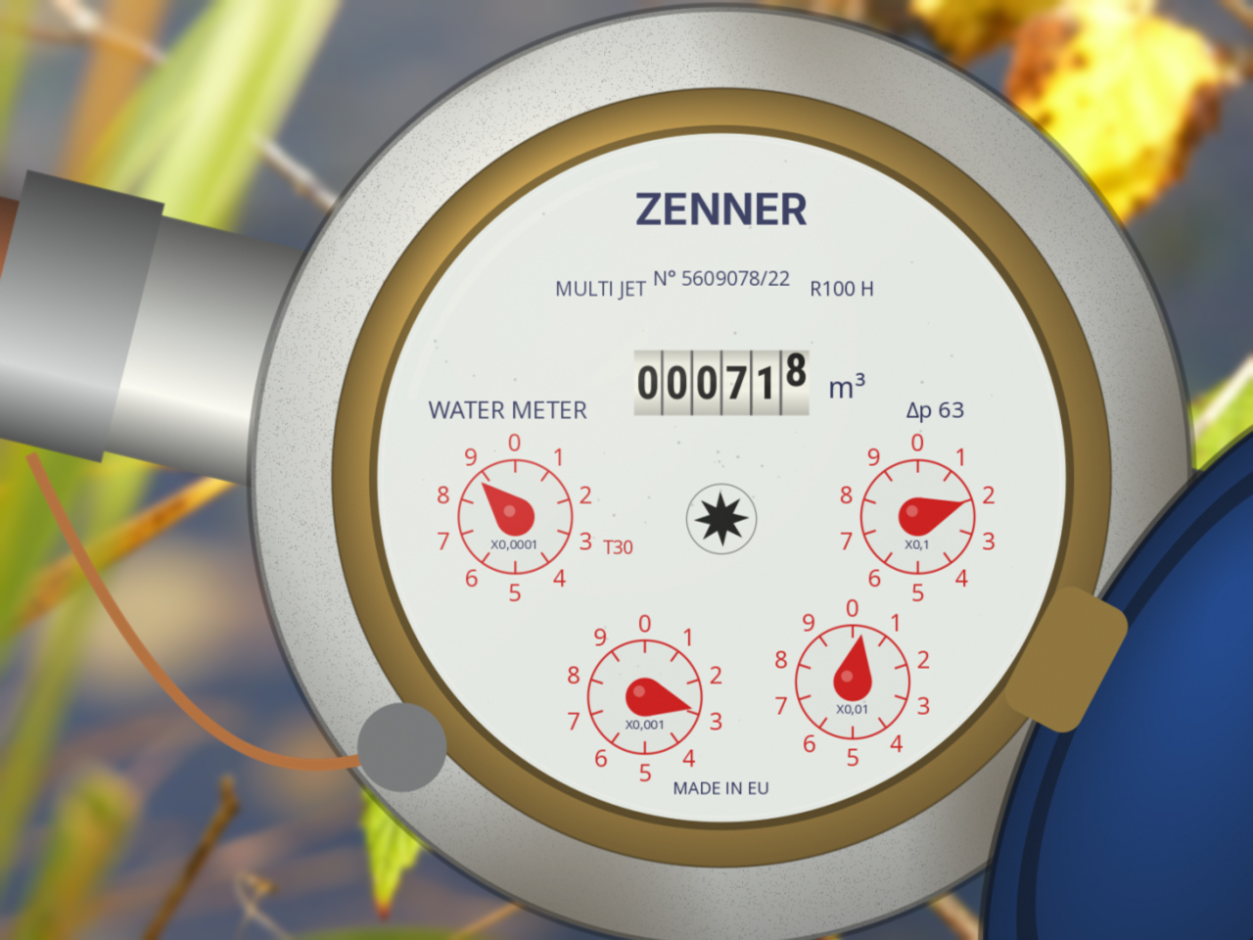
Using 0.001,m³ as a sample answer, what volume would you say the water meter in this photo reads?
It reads 718.2028,m³
